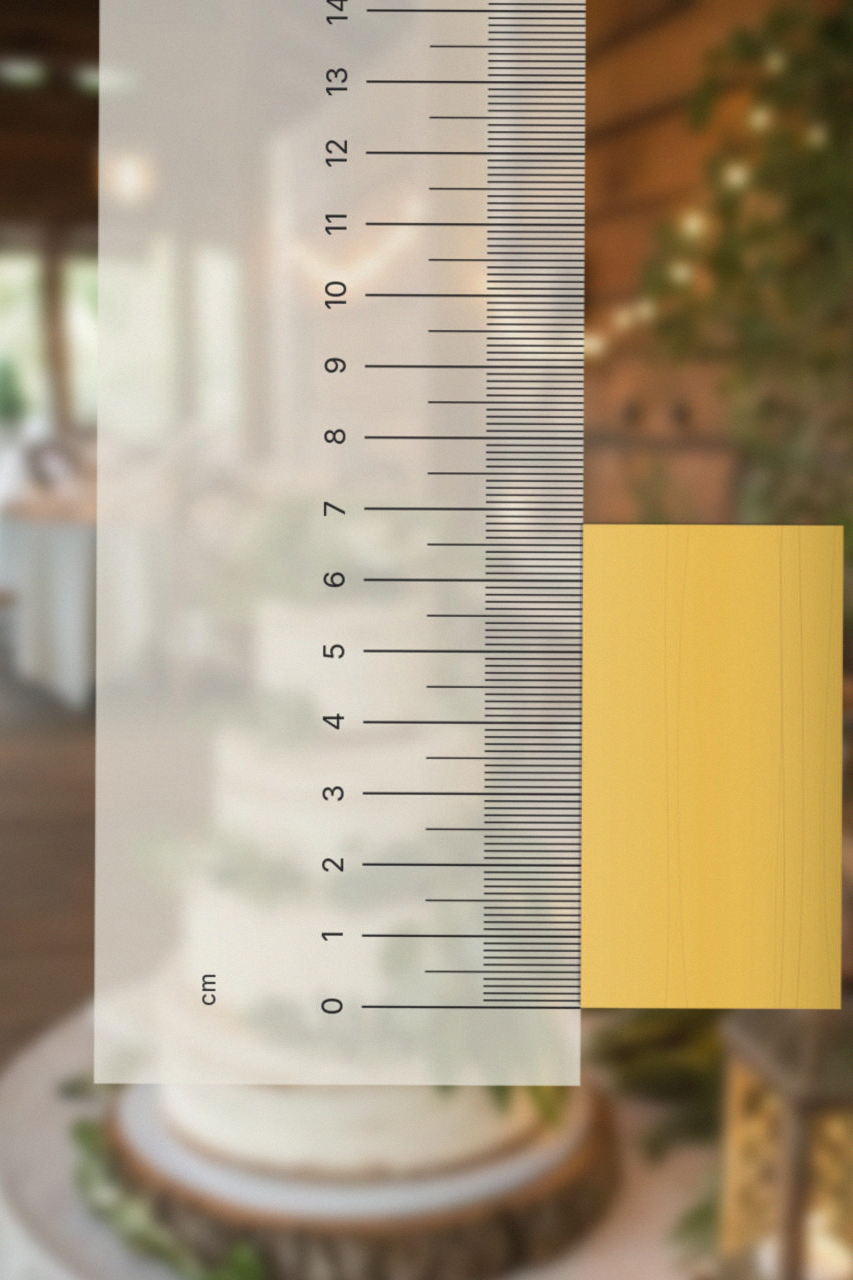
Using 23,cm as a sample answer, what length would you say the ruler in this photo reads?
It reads 6.8,cm
